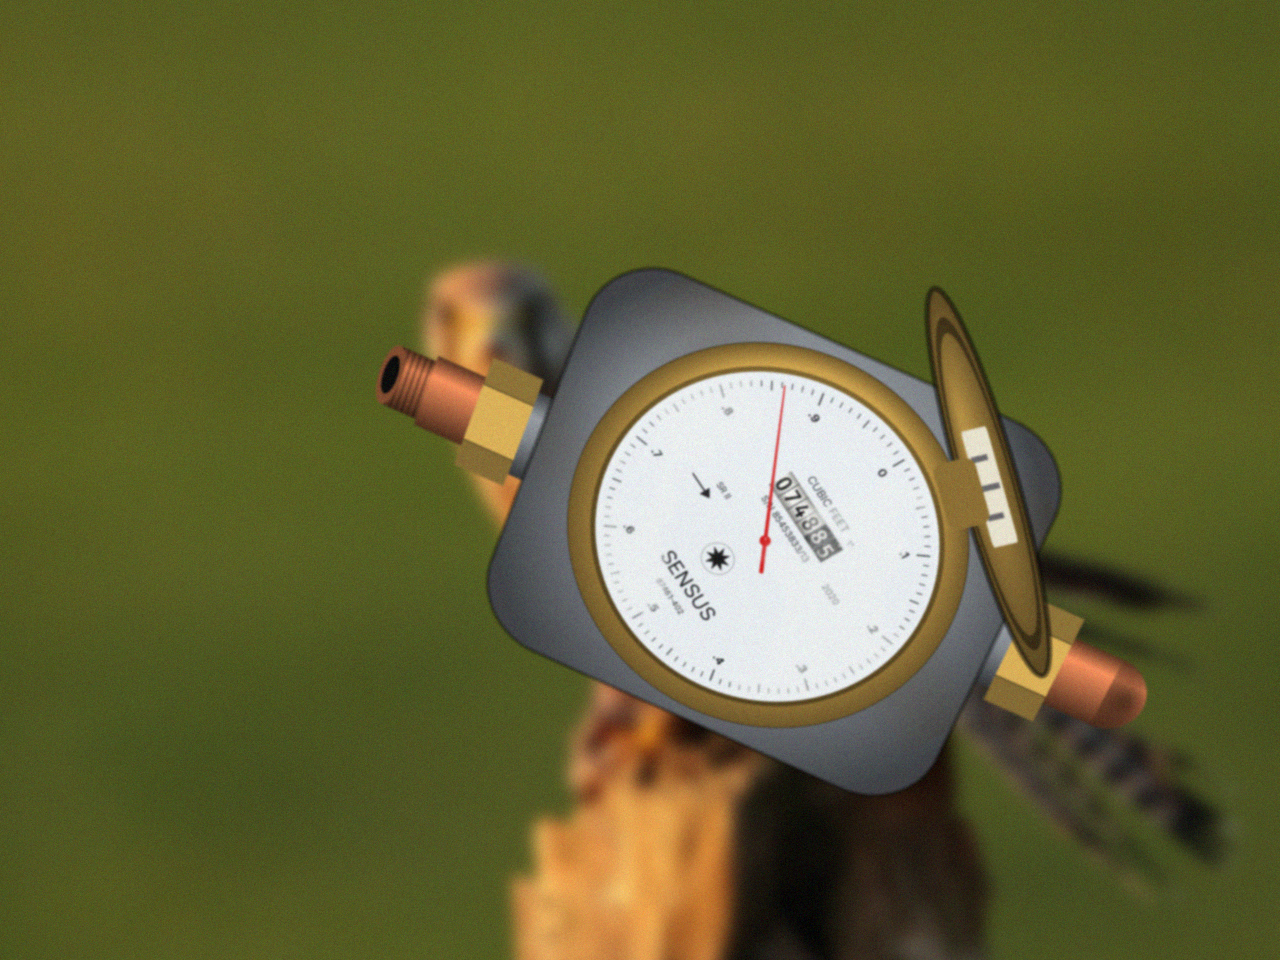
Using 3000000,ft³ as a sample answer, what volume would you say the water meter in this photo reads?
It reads 74884.86,ft³
